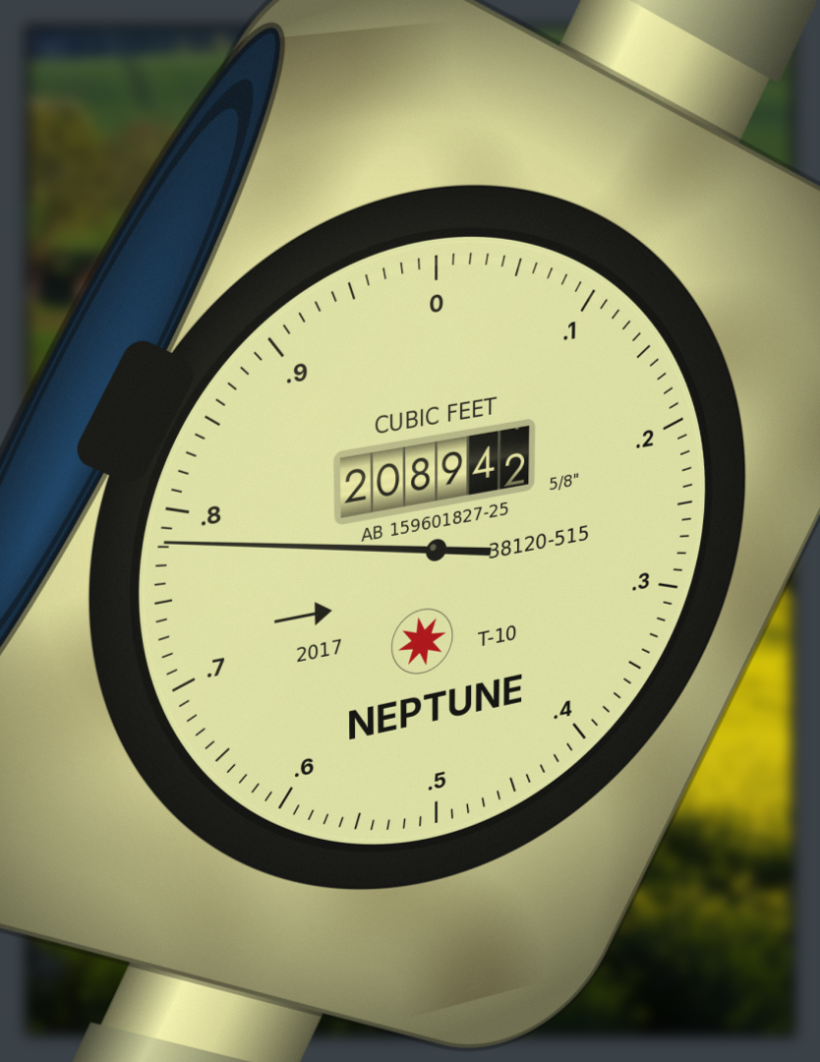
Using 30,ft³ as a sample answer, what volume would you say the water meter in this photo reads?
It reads 208941.78,ft³
